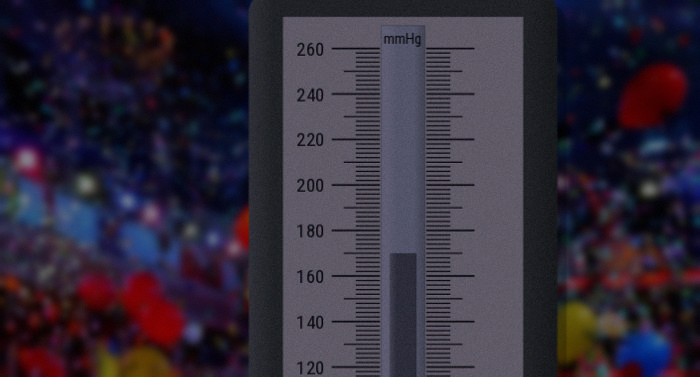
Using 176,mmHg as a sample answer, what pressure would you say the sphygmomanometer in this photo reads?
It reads 170,mmHg
